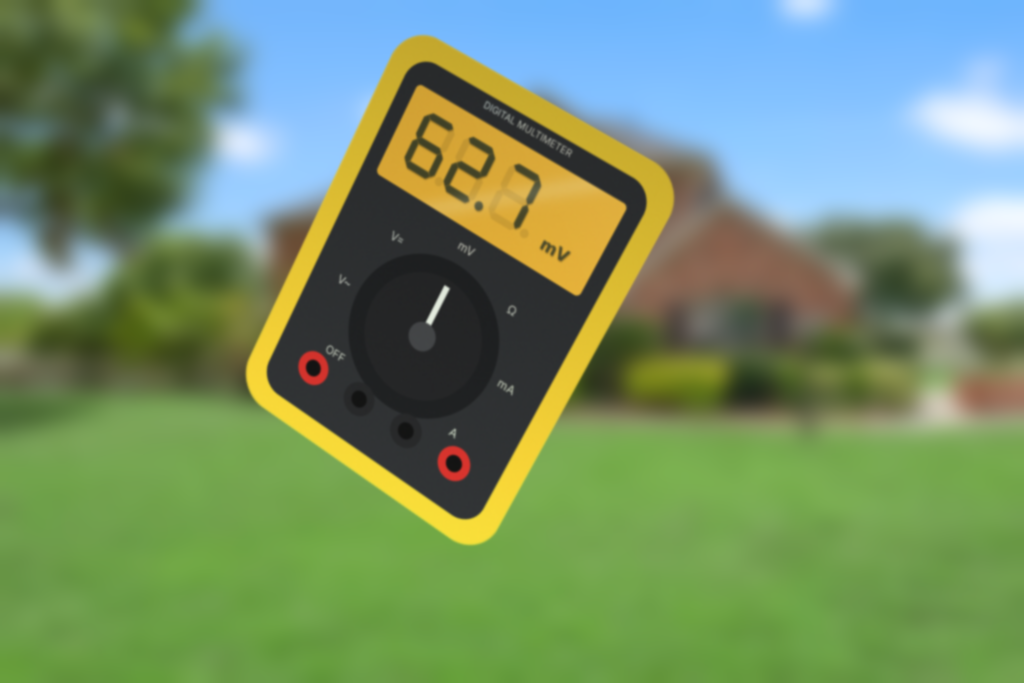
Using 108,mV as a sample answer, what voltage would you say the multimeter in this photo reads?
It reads 62.7,mV
